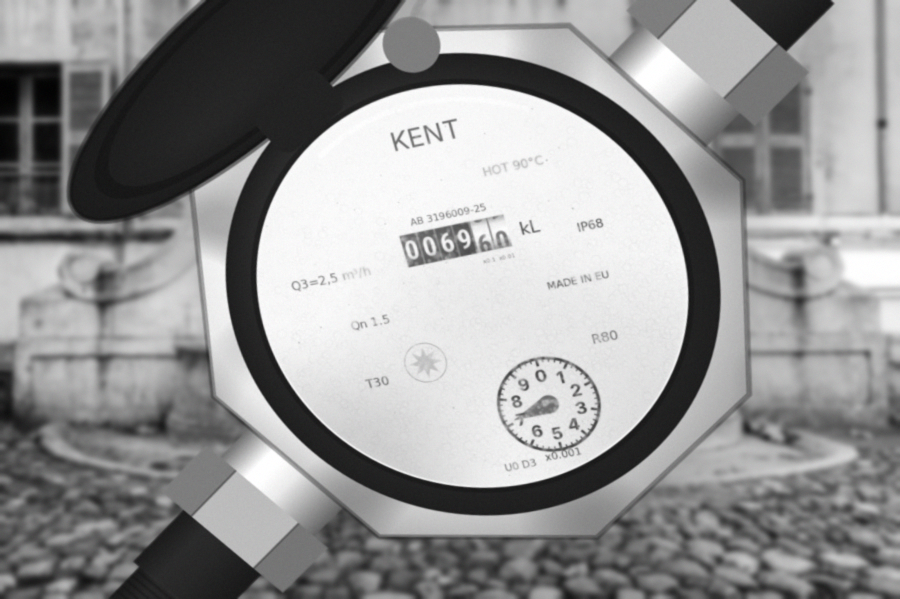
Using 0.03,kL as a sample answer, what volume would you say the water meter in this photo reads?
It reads 69.597,kL
